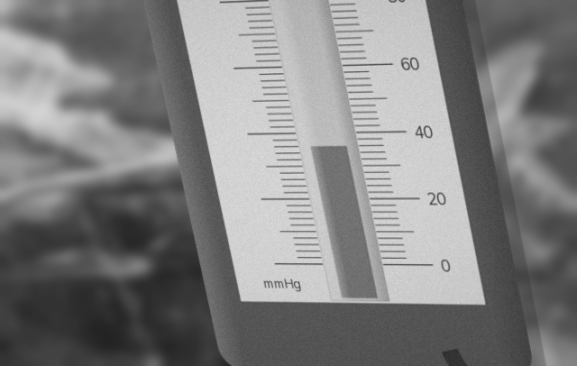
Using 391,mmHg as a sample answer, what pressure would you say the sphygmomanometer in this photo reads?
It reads 36,mmHg
